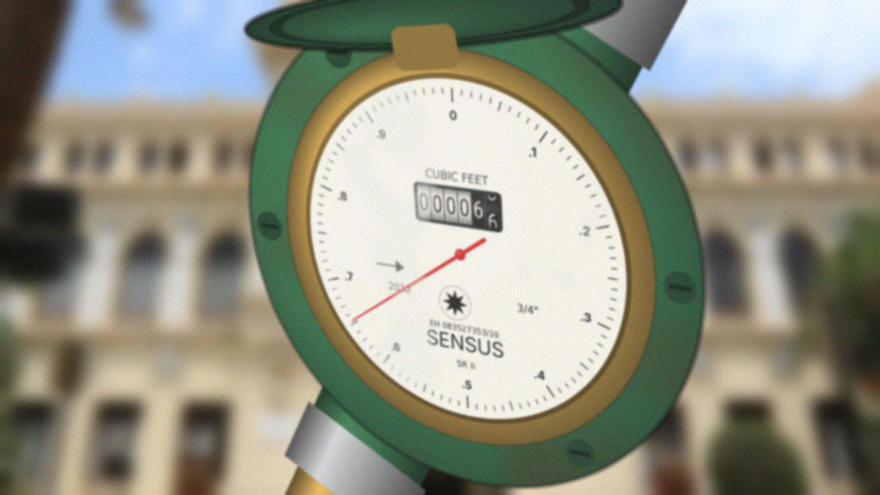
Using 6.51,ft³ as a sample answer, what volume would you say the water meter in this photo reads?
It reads 65.65,ft³
